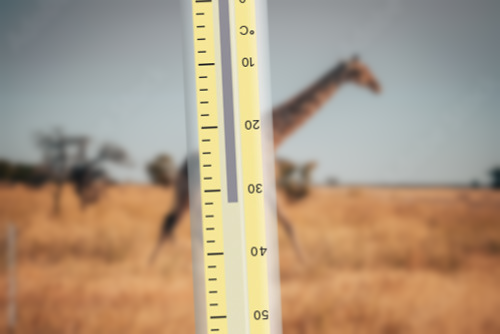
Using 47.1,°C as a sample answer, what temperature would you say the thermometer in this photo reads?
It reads 32,°C
